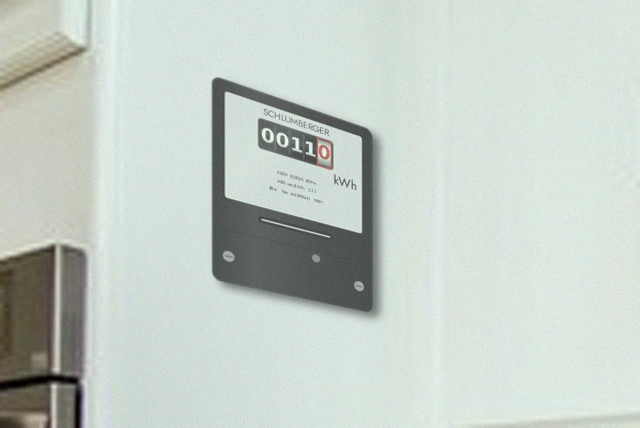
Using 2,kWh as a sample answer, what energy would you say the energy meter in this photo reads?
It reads 11.0,kWh
